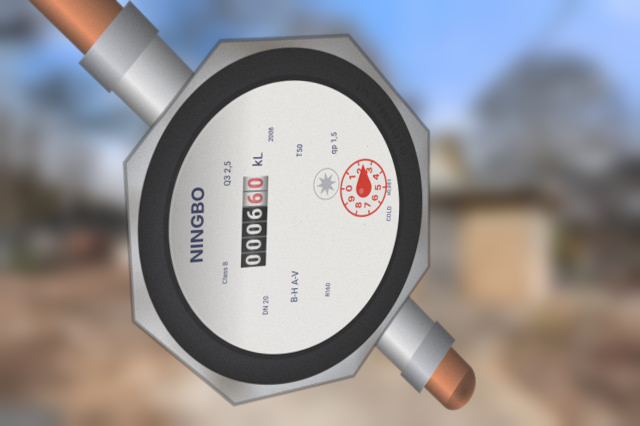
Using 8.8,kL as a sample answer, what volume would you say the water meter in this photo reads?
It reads 6.602,kL
